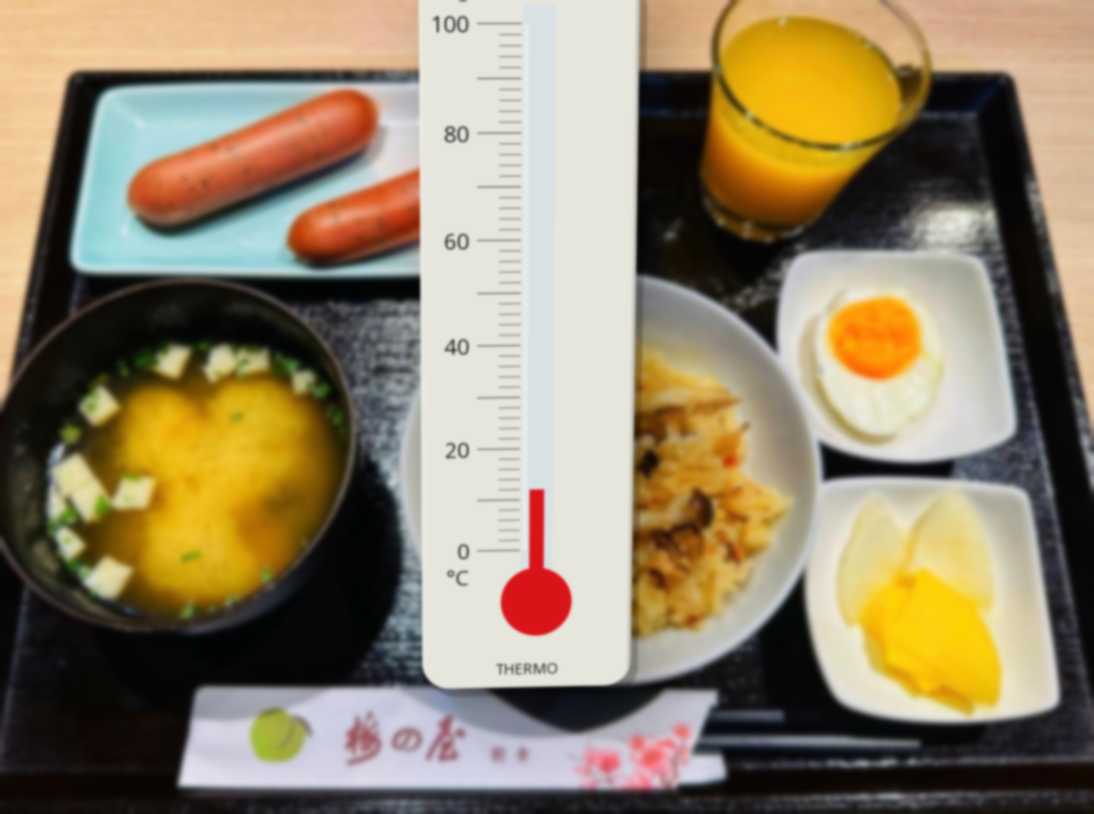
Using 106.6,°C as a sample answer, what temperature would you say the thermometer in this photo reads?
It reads 12,°C
